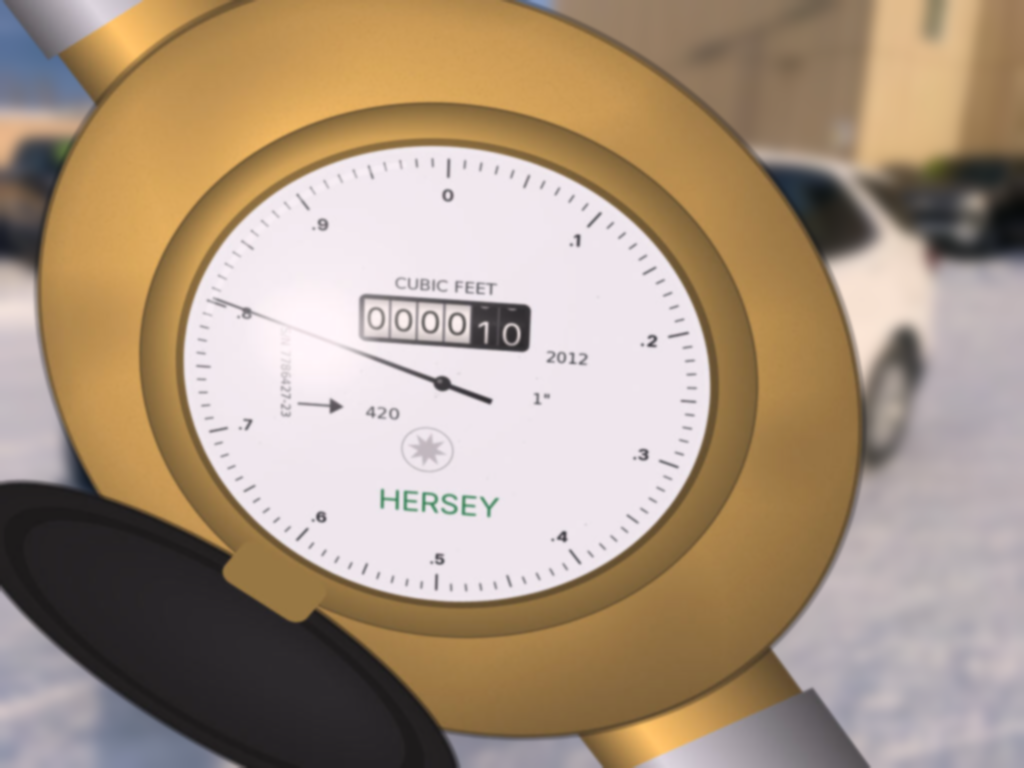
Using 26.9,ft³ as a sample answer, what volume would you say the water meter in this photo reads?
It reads 9.80,ft³
